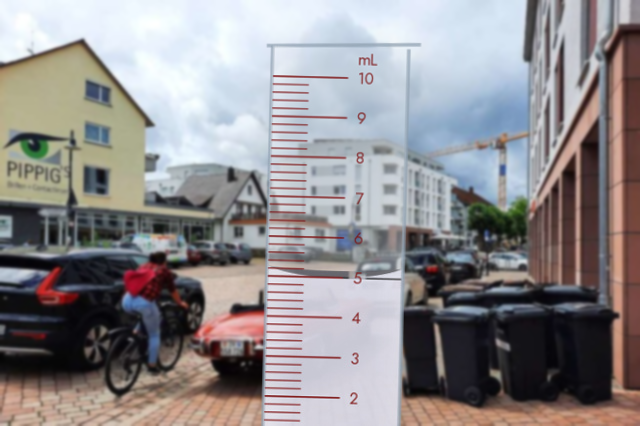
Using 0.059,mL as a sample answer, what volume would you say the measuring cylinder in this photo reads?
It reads 5,mL
